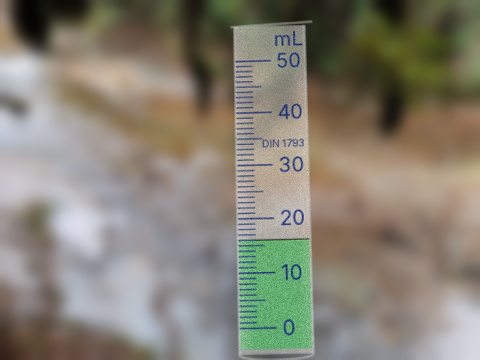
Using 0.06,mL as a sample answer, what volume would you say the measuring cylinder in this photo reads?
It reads 16,mL
